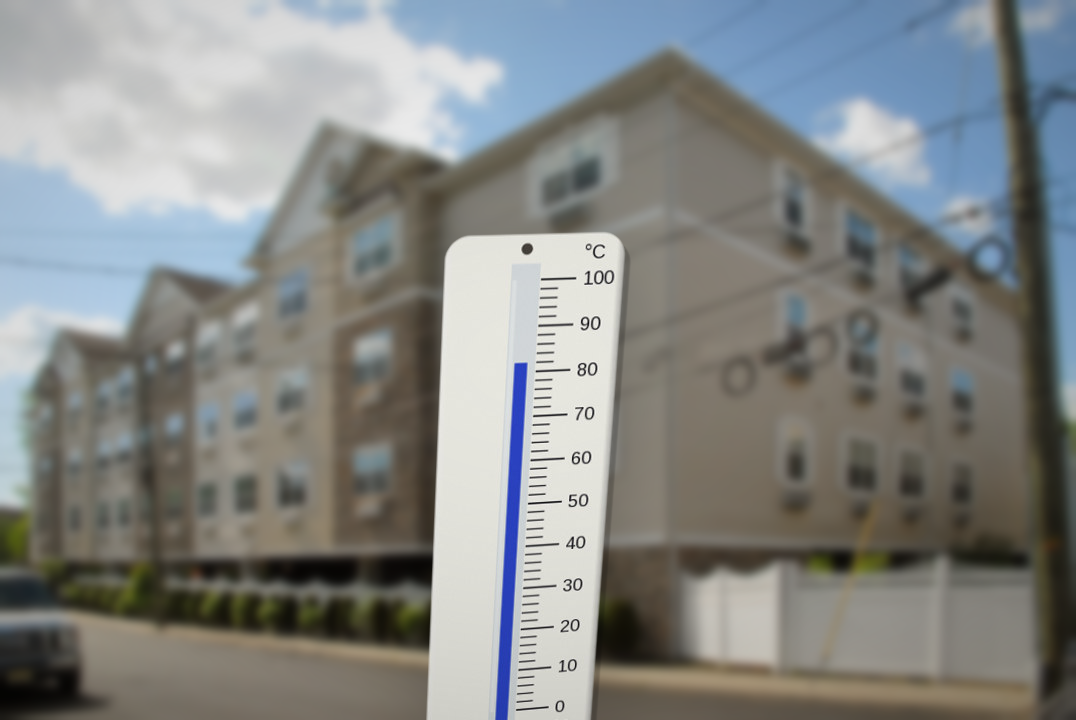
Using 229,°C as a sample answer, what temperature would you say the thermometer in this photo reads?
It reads 82,°C
